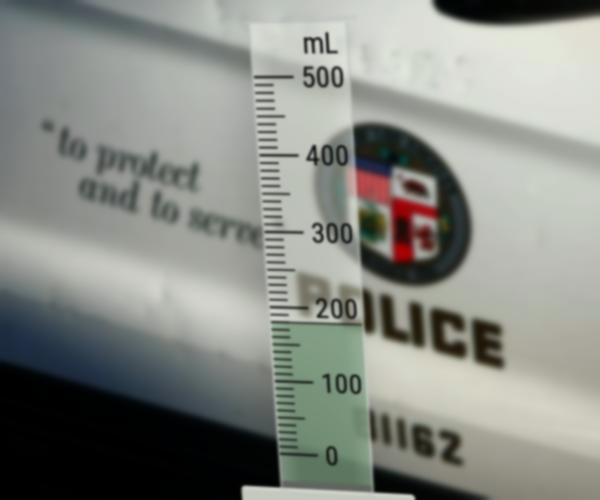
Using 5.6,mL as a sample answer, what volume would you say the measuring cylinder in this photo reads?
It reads 180,mL
